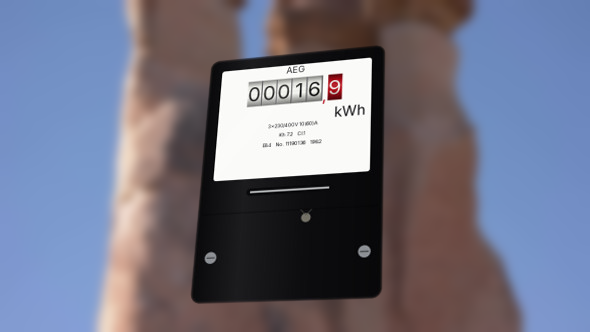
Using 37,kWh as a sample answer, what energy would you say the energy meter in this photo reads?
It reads 16.9,kWh
